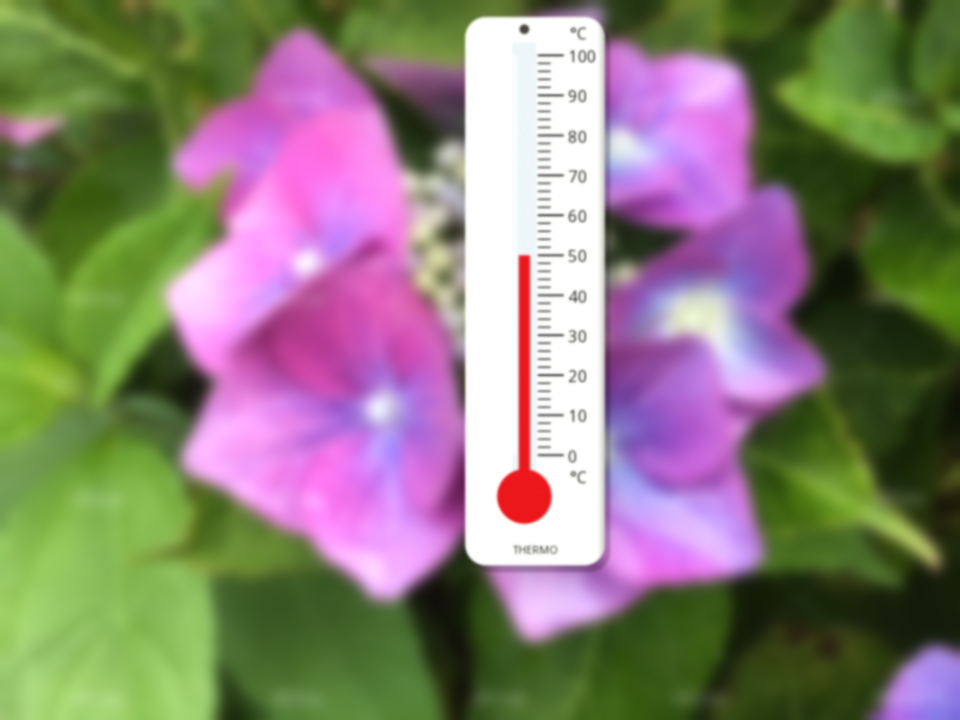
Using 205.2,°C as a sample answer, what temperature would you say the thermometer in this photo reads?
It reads 50,°C
